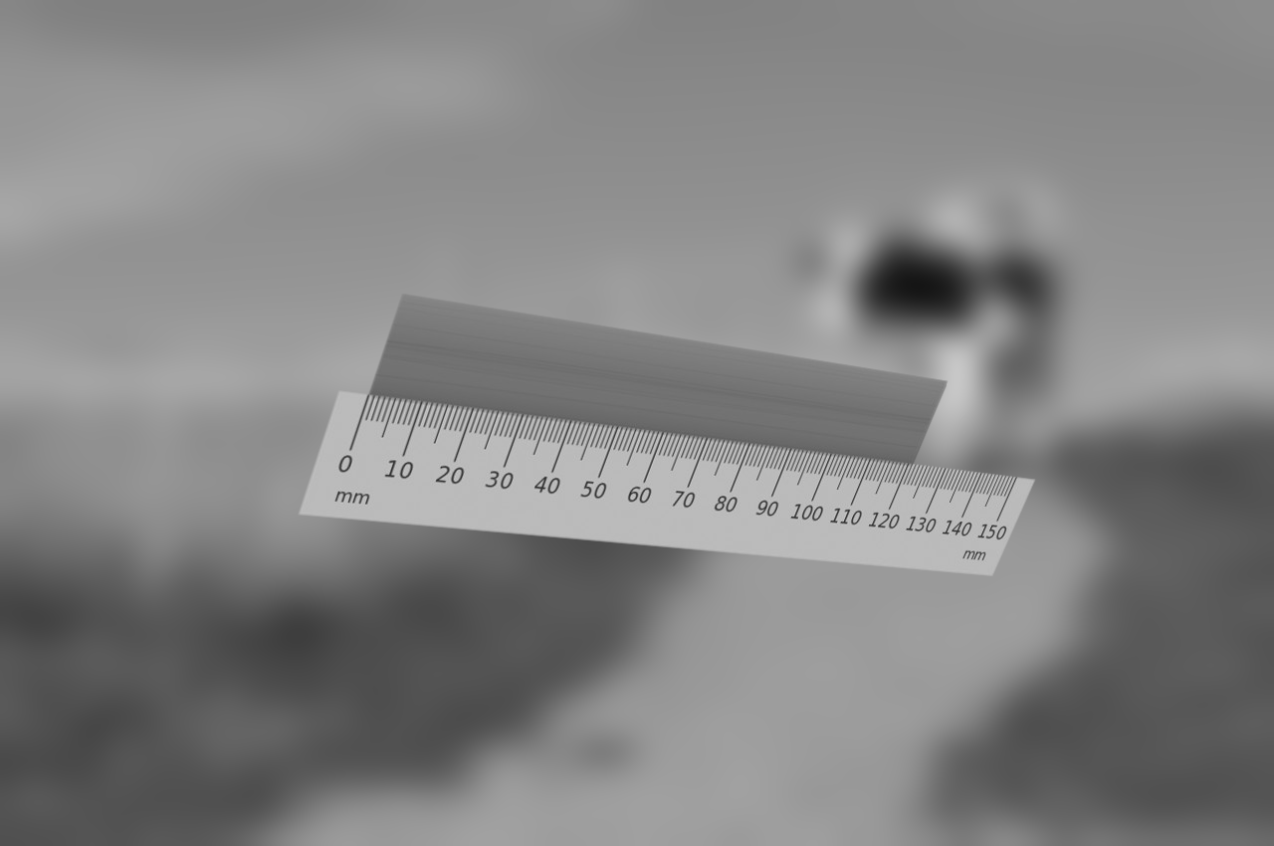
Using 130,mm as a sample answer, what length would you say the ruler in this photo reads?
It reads 121,mm
